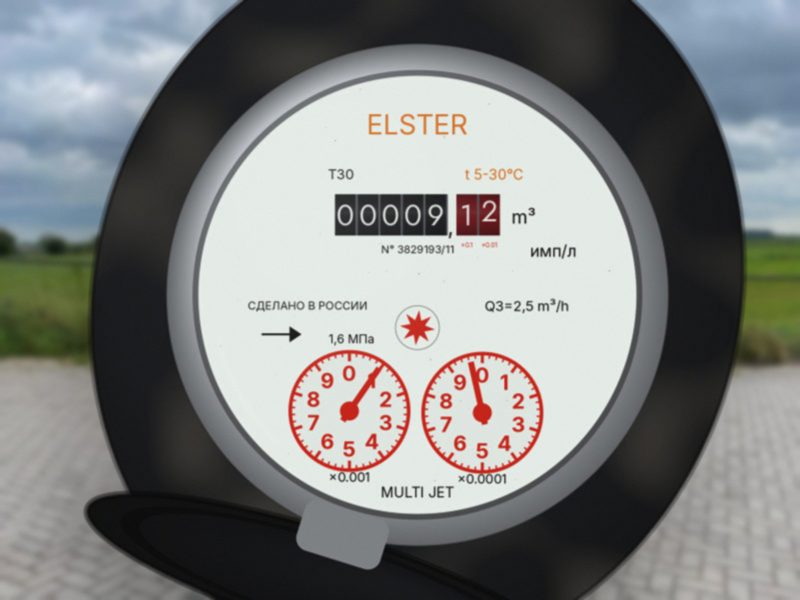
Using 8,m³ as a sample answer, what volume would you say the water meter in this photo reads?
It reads 9.1209,m³
